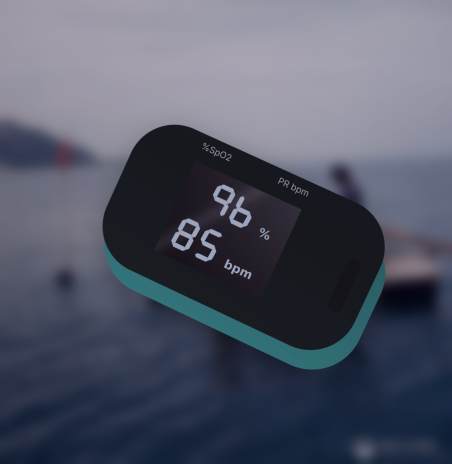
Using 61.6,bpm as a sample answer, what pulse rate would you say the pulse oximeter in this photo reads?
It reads 85,bpm
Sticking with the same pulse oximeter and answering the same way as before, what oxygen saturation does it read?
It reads 96,%
